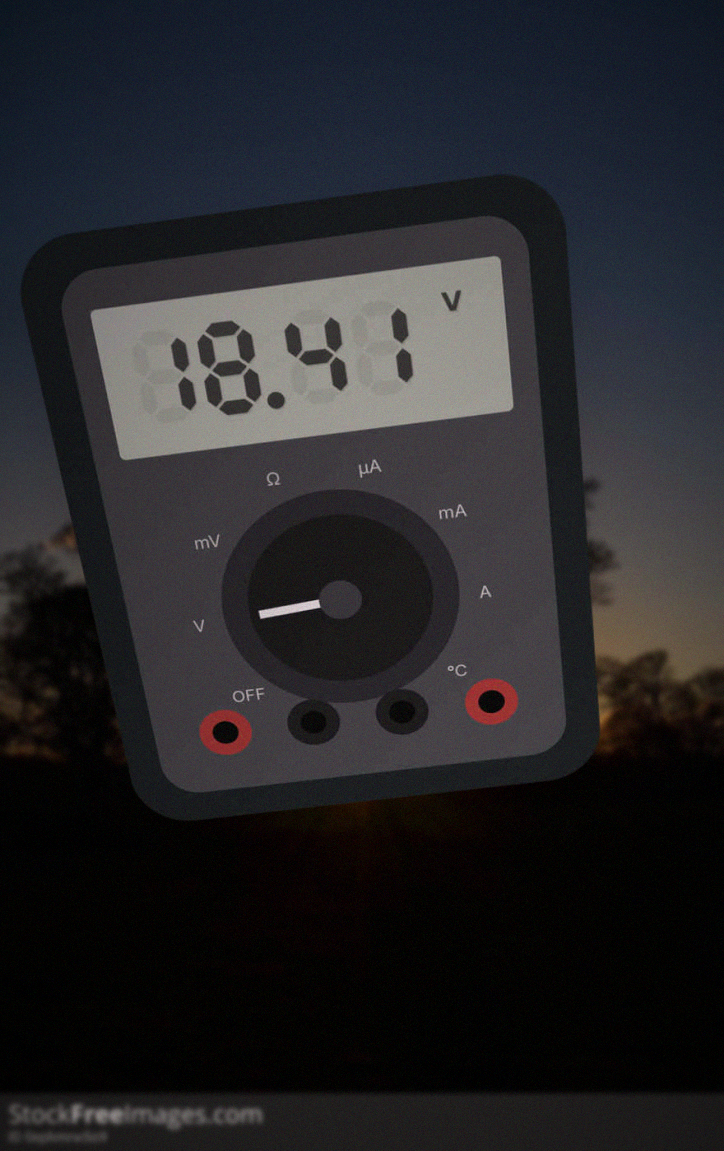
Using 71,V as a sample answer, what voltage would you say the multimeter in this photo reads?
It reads 18.41,V
